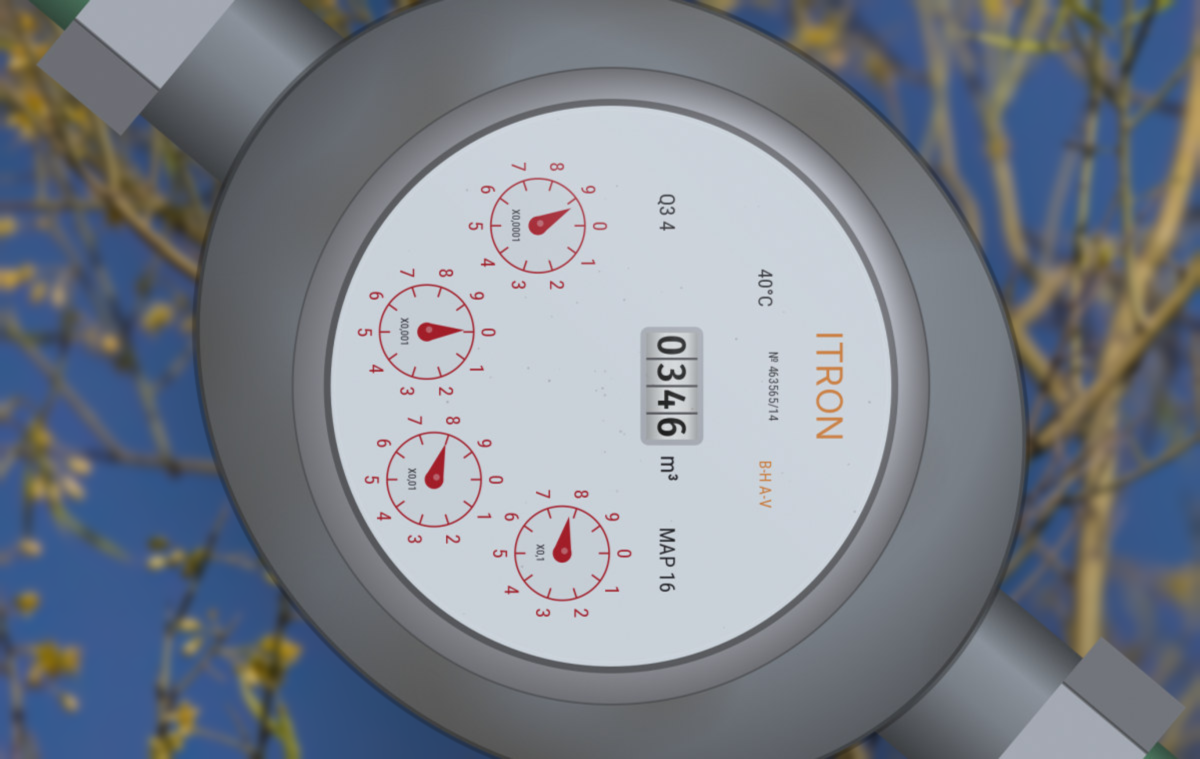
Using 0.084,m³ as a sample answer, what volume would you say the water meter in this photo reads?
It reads 346.7799,m³
